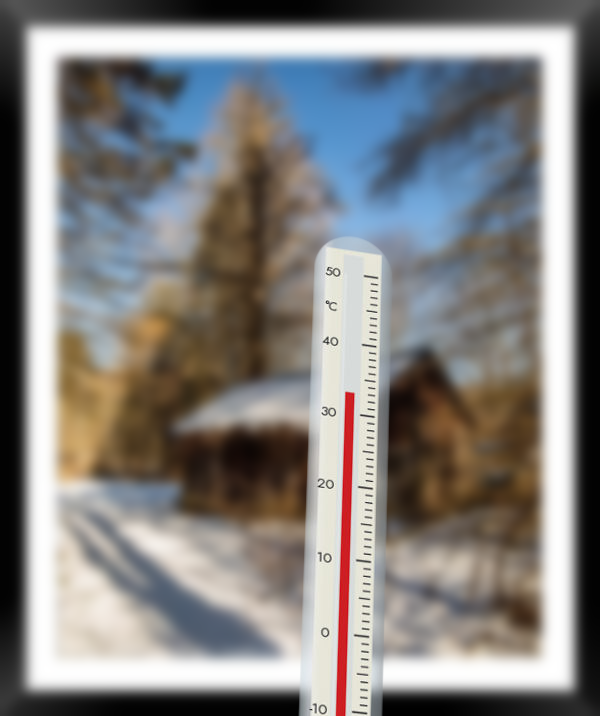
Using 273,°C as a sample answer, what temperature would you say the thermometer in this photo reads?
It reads 33,°C
